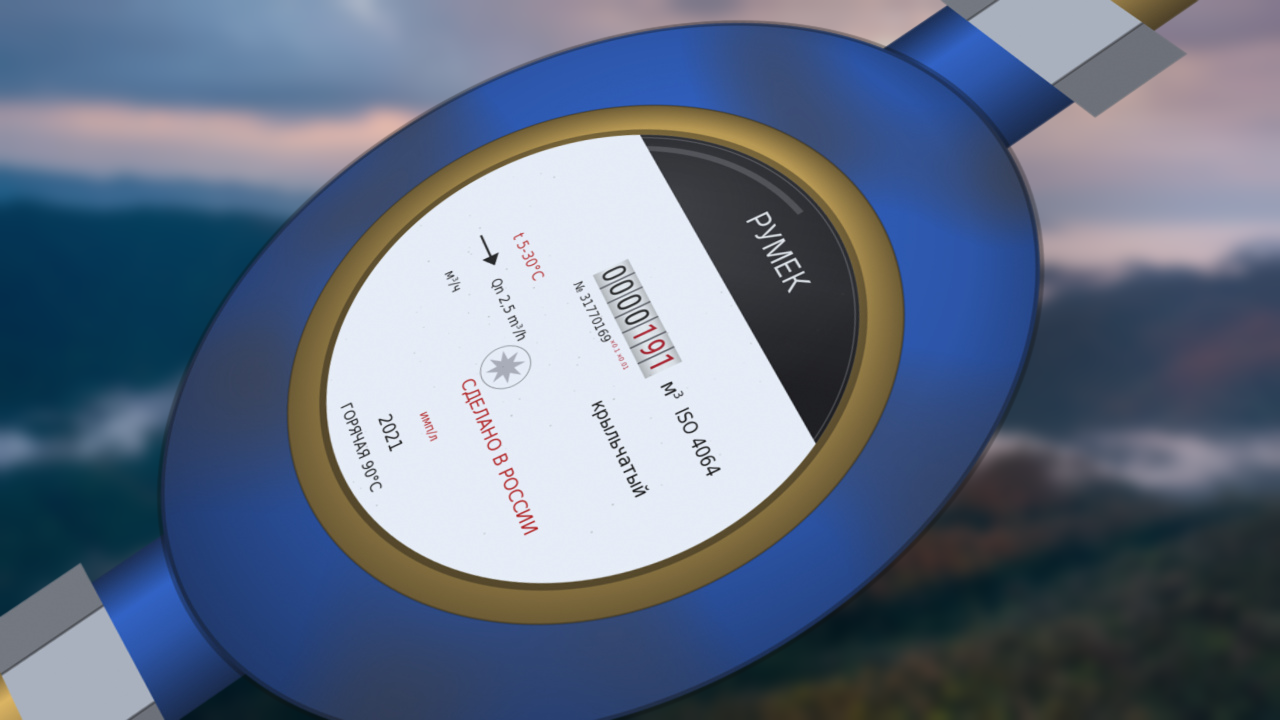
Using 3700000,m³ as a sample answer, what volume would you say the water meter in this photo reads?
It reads 0.191,m³
